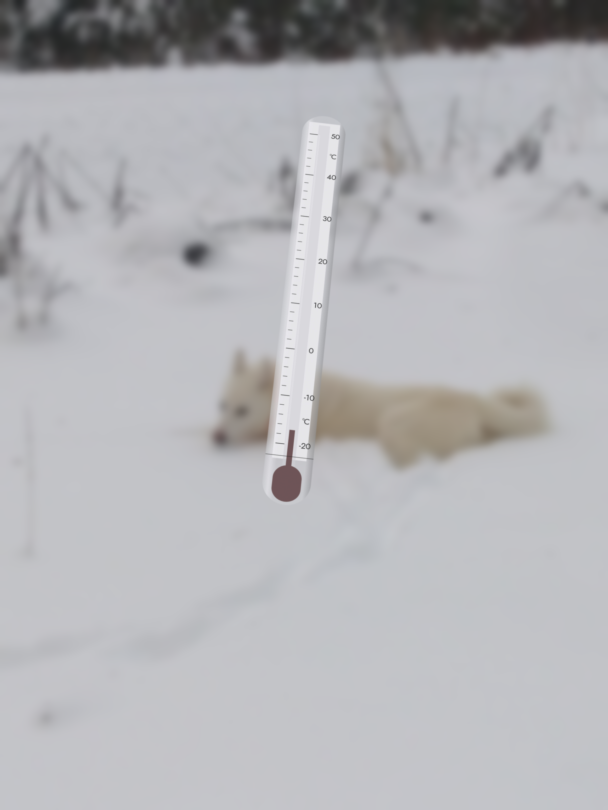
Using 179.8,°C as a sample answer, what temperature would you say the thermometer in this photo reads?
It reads -17,°C
